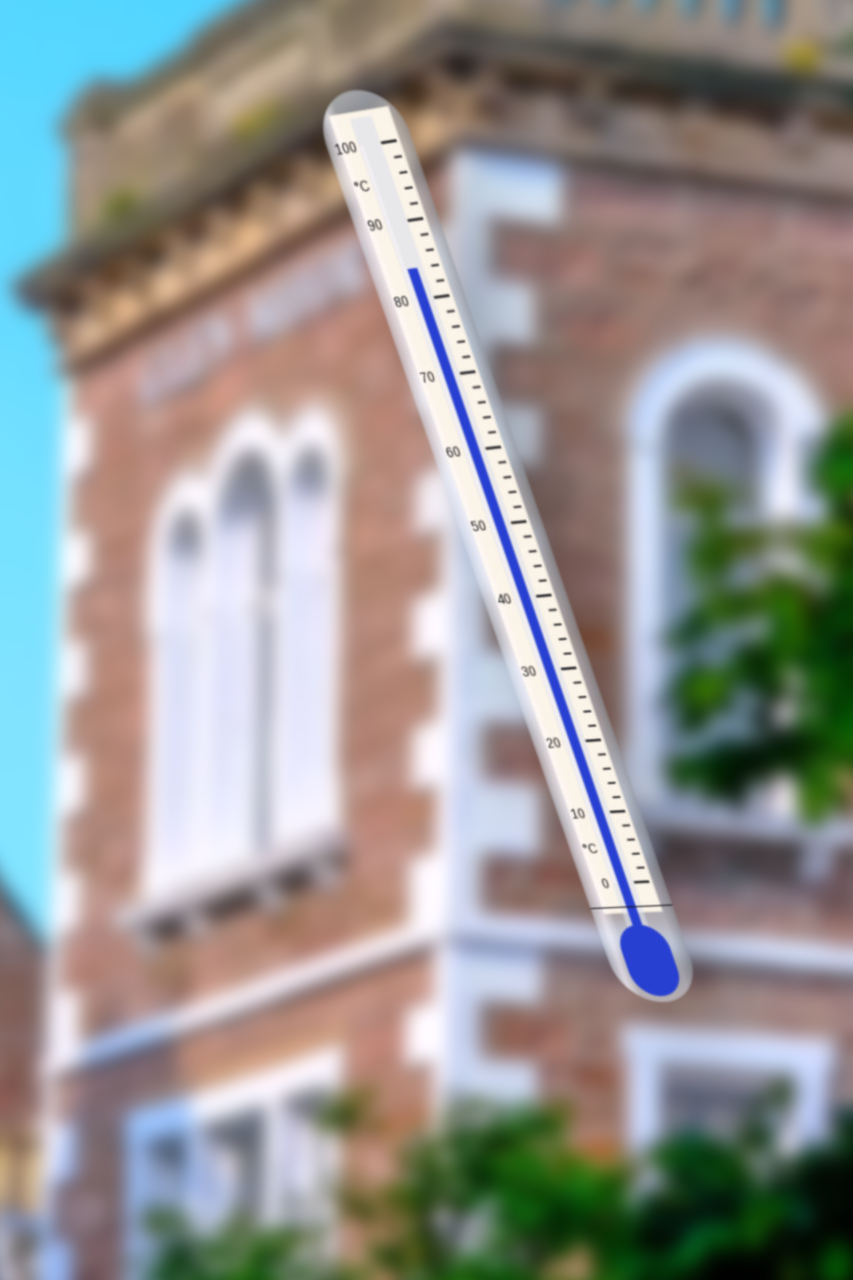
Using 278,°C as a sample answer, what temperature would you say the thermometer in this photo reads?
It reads 84,°C
